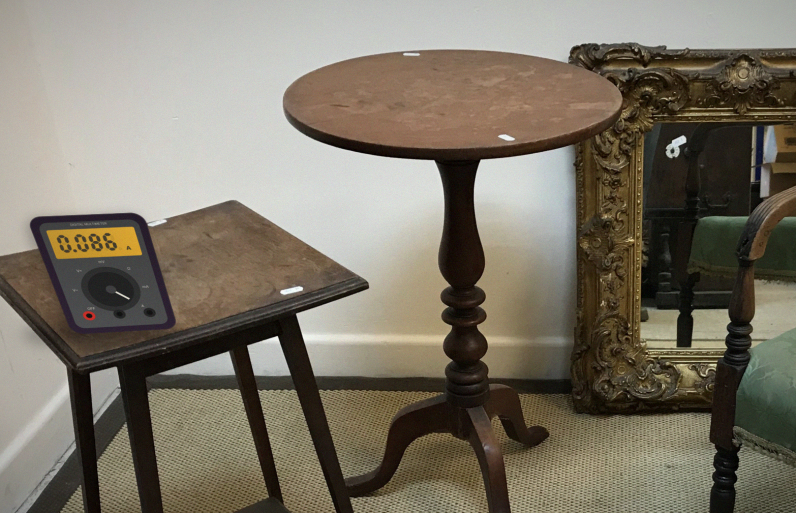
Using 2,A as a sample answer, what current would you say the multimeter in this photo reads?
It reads 0.086,A
